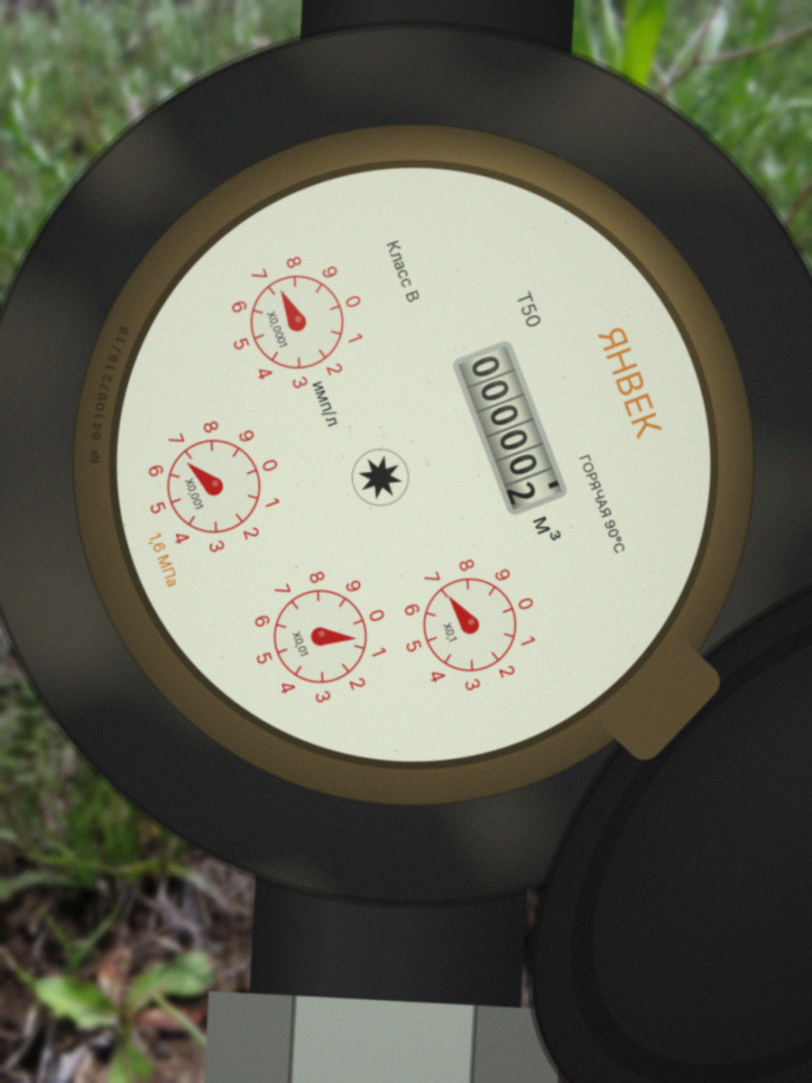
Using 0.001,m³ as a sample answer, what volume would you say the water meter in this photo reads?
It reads 1.7067,m³
